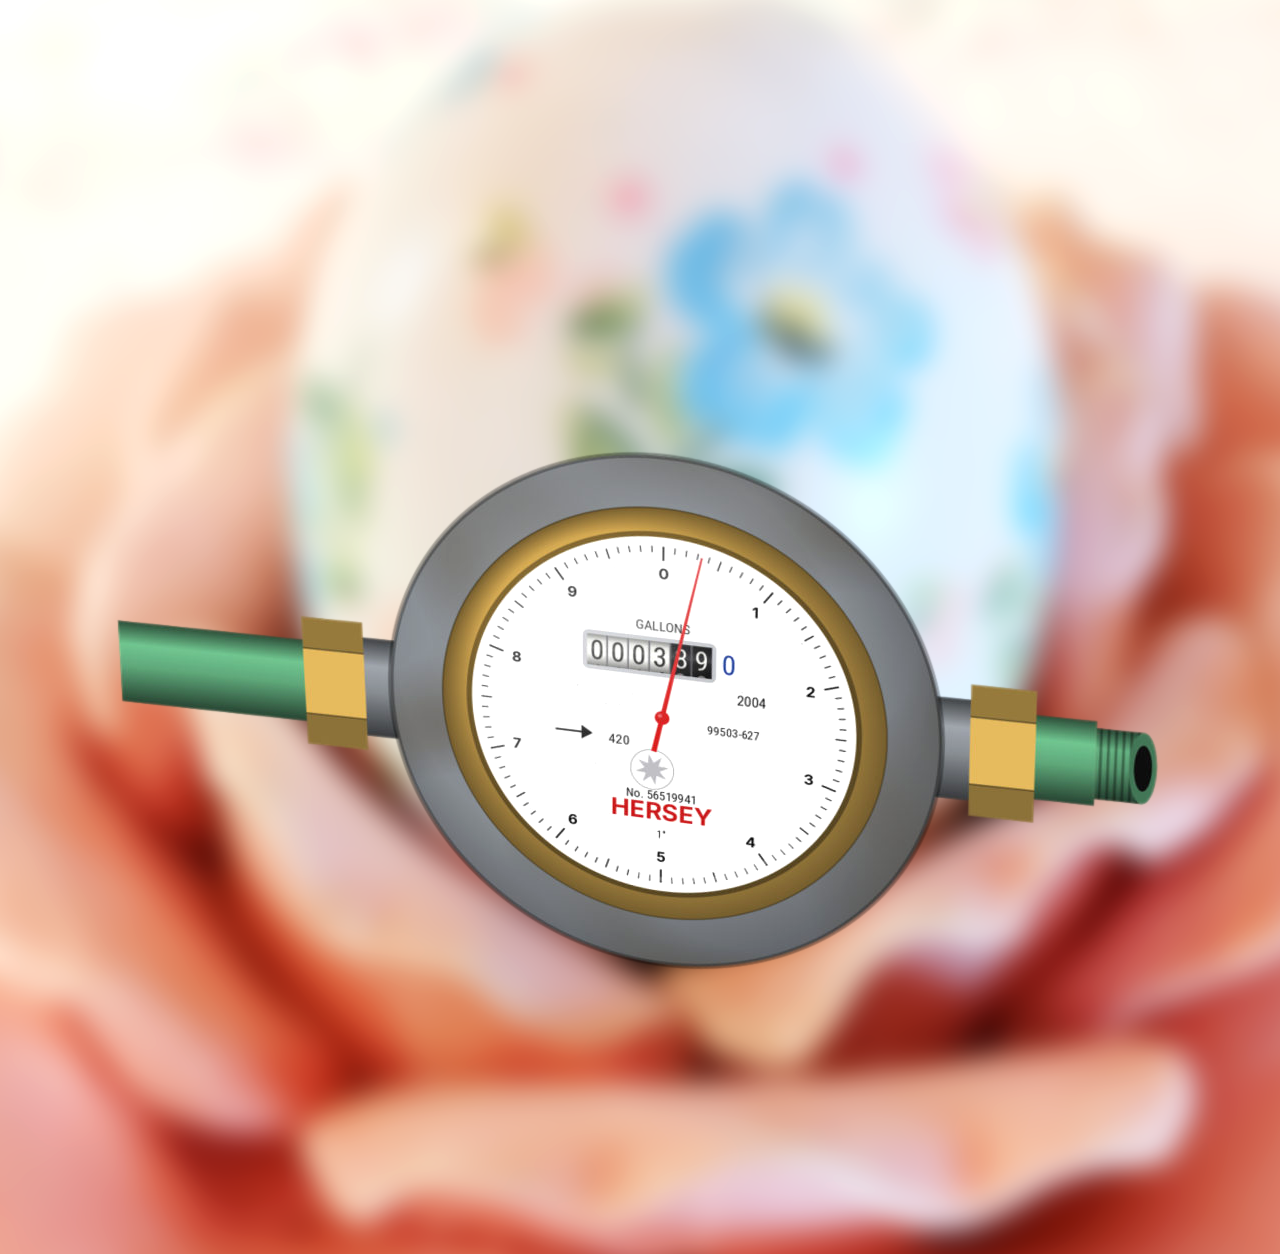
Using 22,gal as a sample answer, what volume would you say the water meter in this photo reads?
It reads 3890.3,gal
